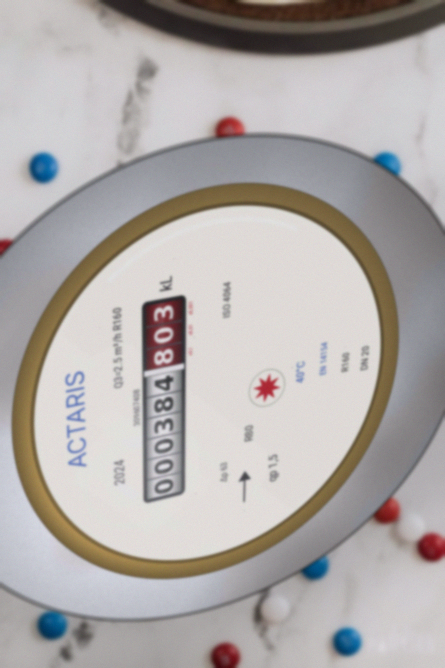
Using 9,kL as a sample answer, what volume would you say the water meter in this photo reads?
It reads 384.803,kL
